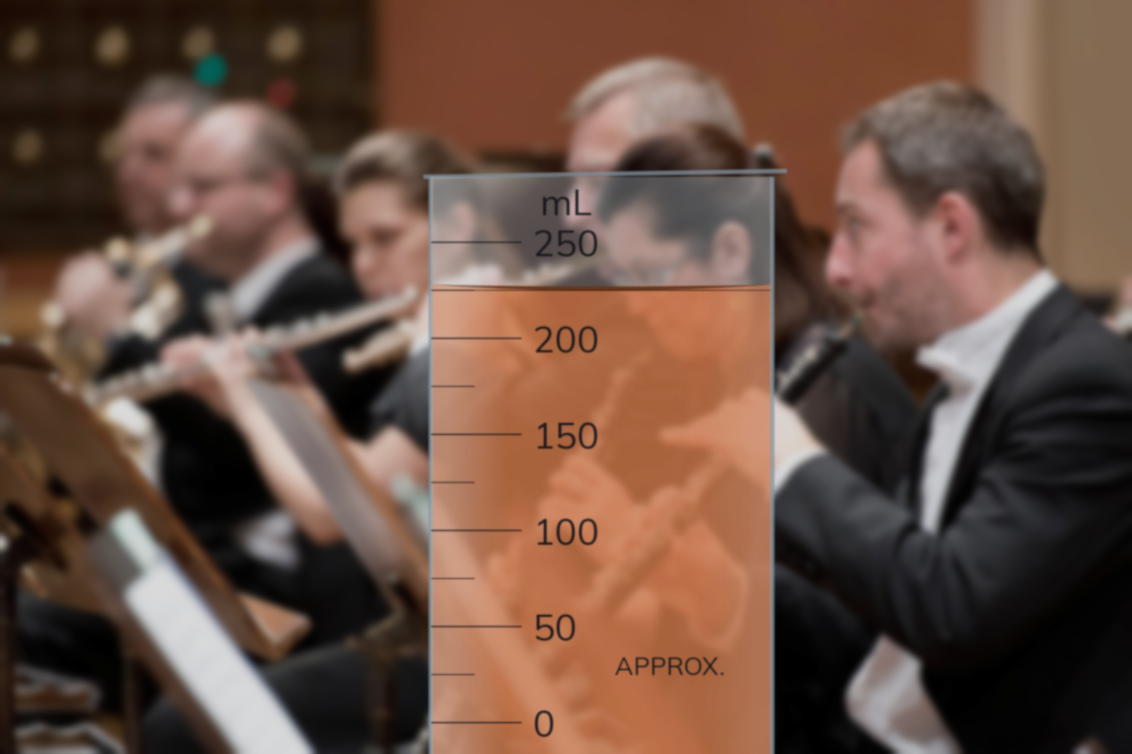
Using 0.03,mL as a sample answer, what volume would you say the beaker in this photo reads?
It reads 225,mL
